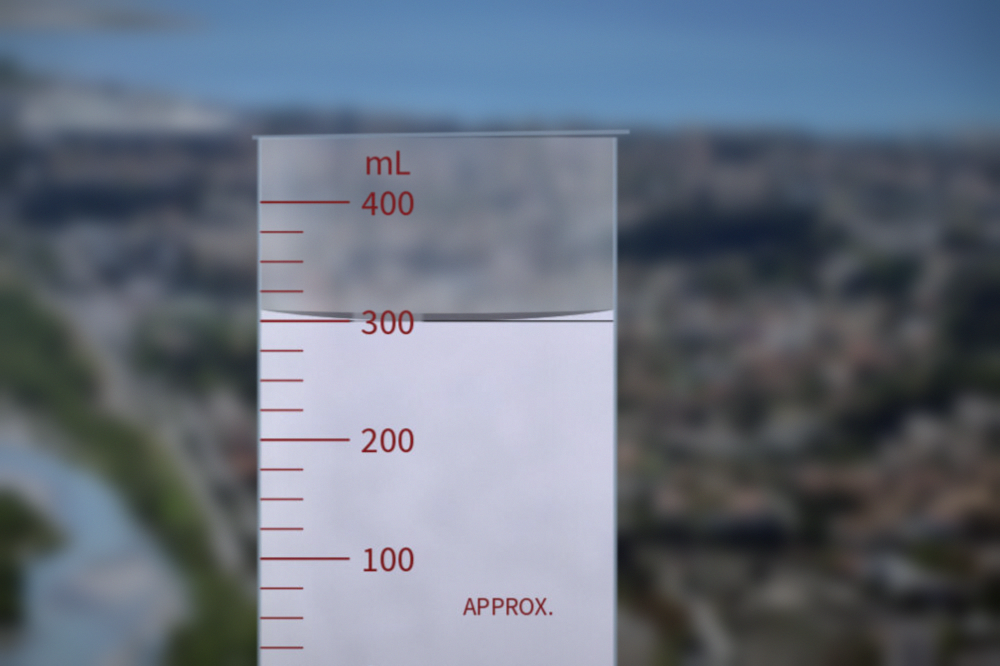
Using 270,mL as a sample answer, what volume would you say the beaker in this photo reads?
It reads 300,mL
